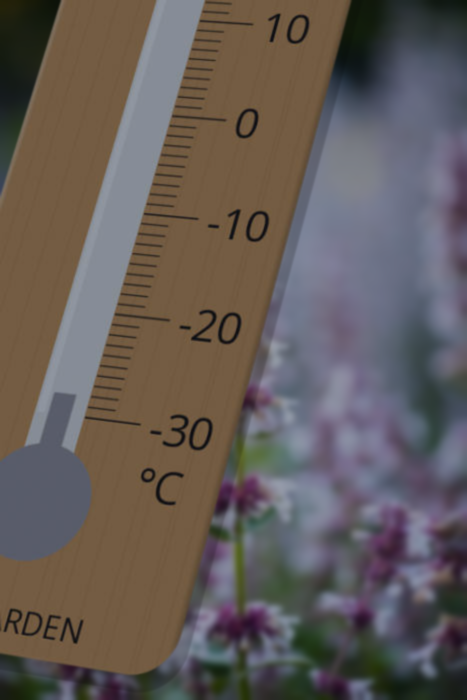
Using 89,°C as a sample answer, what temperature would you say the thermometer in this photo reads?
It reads -28,°C
